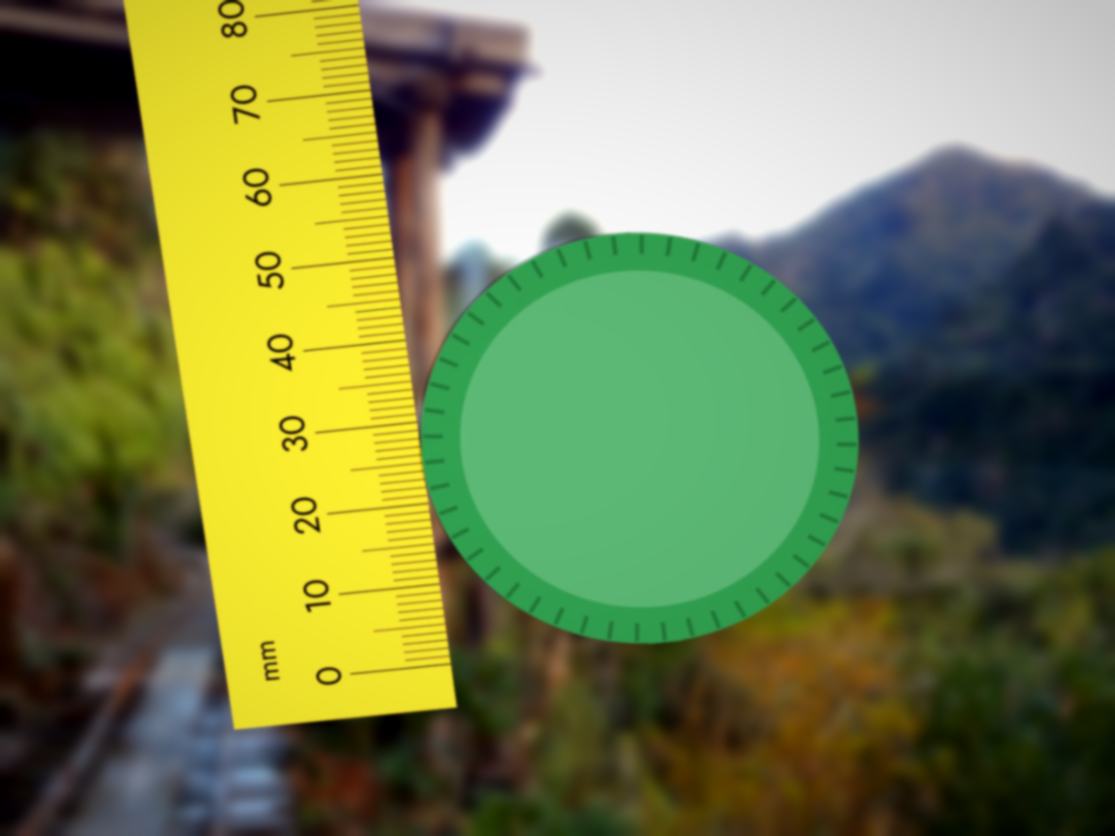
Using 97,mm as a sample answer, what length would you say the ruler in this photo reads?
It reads 50,mm
